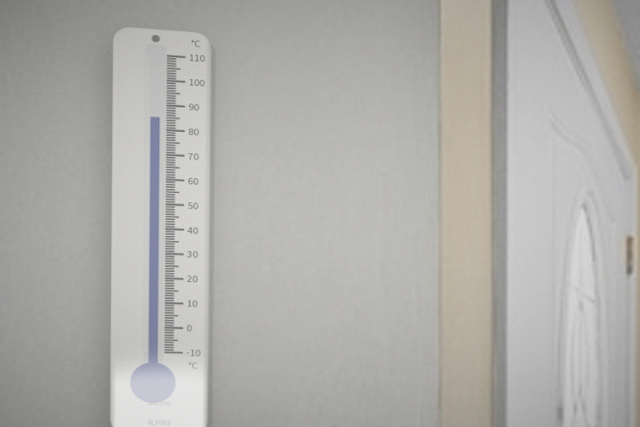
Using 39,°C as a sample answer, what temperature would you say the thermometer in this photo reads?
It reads 85,°C
